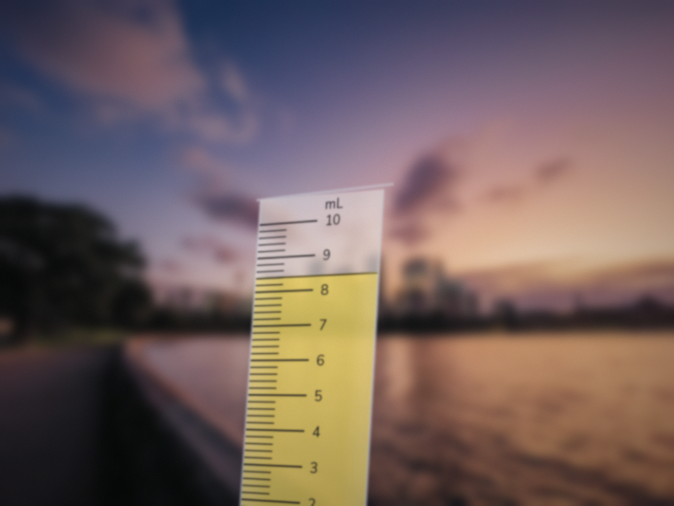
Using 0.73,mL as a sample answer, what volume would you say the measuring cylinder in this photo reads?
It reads 8.4,mL
